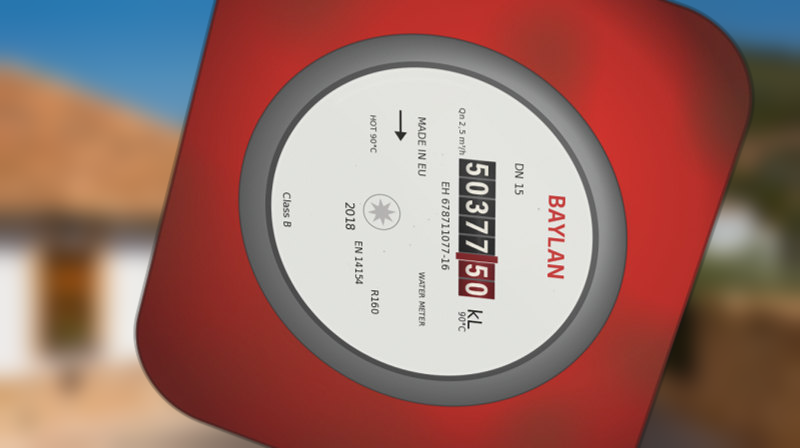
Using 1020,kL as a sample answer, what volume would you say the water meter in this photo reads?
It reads 50377.50,kL
